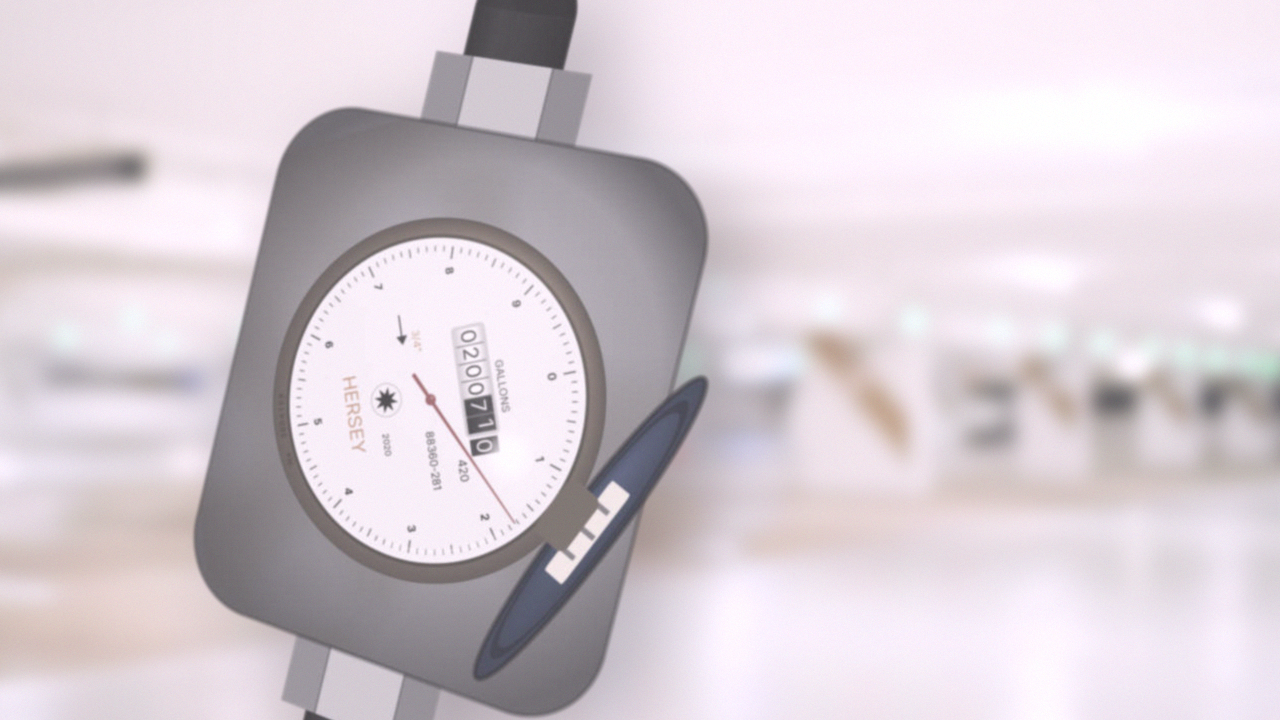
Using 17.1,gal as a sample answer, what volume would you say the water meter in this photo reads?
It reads 200711.7,gal
